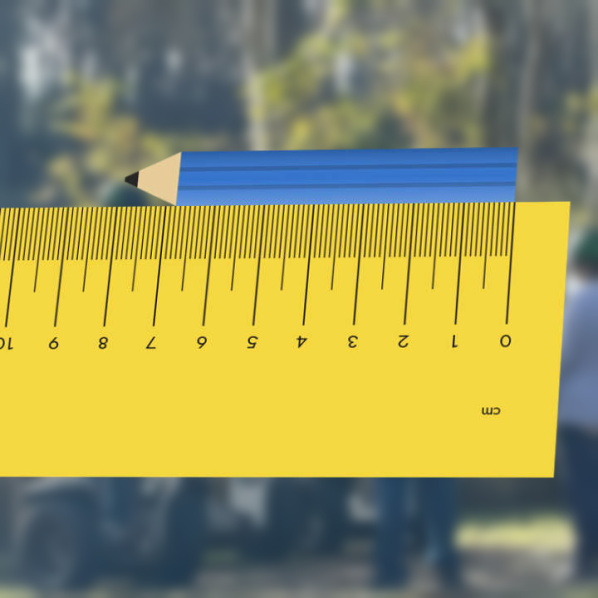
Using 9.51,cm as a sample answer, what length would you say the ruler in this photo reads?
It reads 7.9,cm
